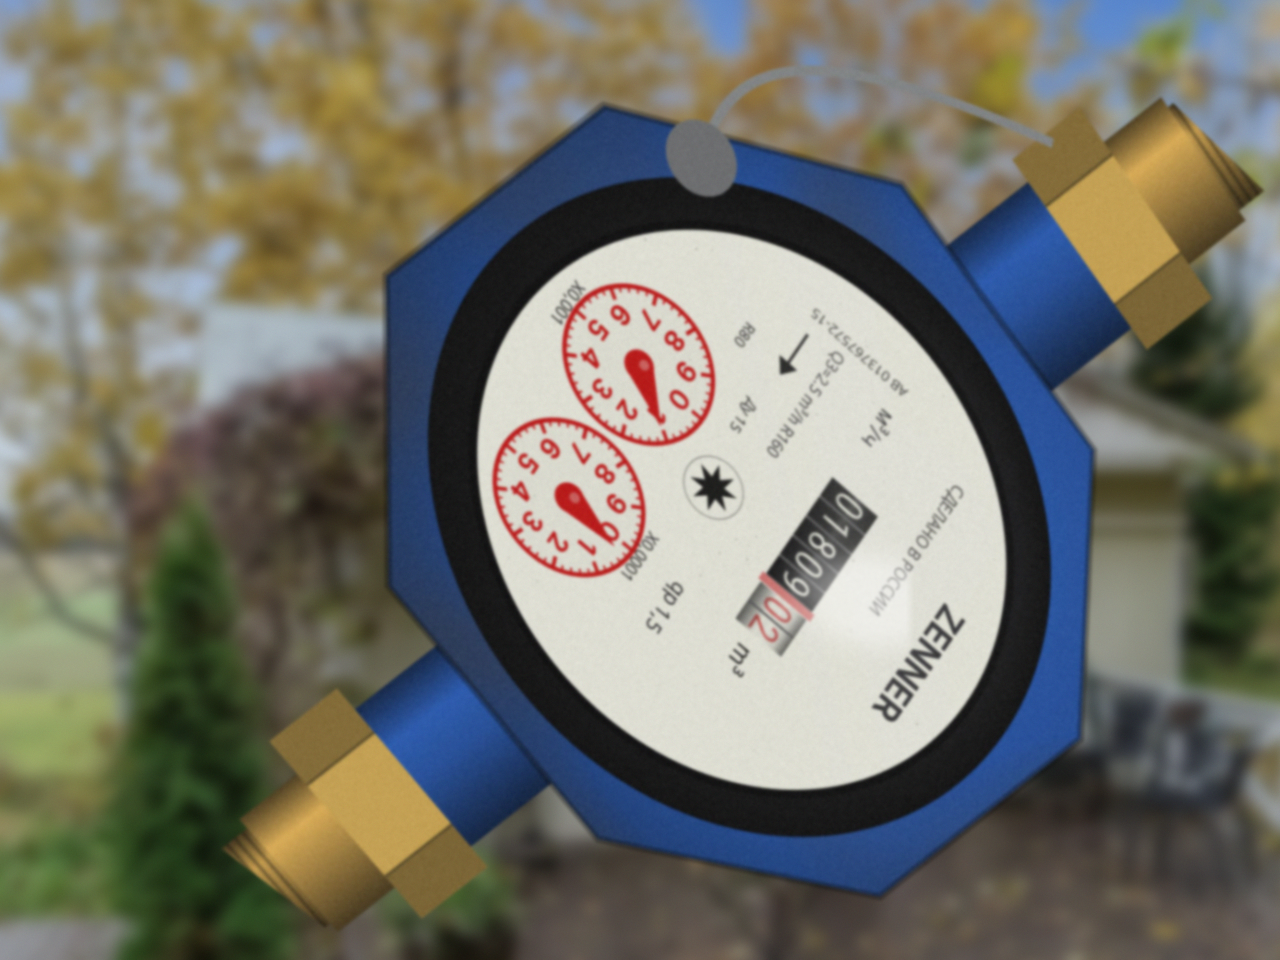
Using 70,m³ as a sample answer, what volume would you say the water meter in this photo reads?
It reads 1809.0210,m³
